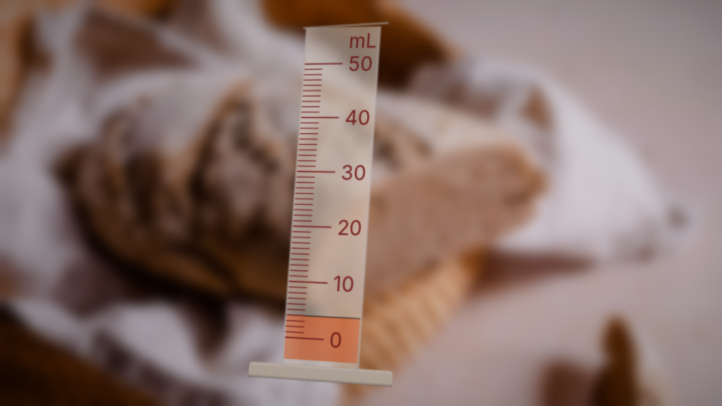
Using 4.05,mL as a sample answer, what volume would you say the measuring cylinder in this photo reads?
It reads 4,mL
